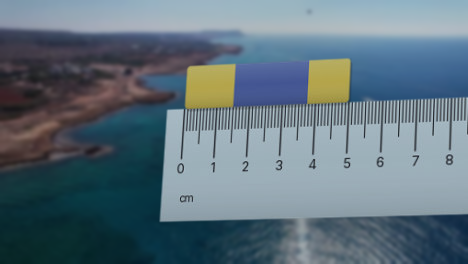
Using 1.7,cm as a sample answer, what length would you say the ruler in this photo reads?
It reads 5,cm
